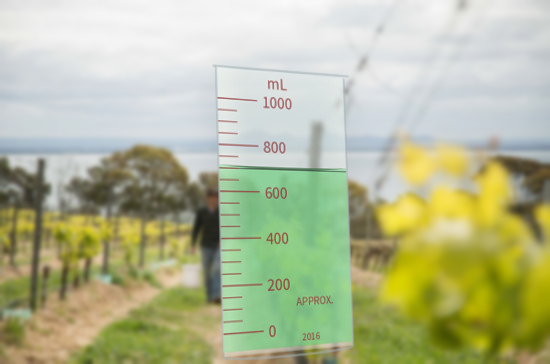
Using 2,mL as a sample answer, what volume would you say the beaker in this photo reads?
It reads 700,mL
